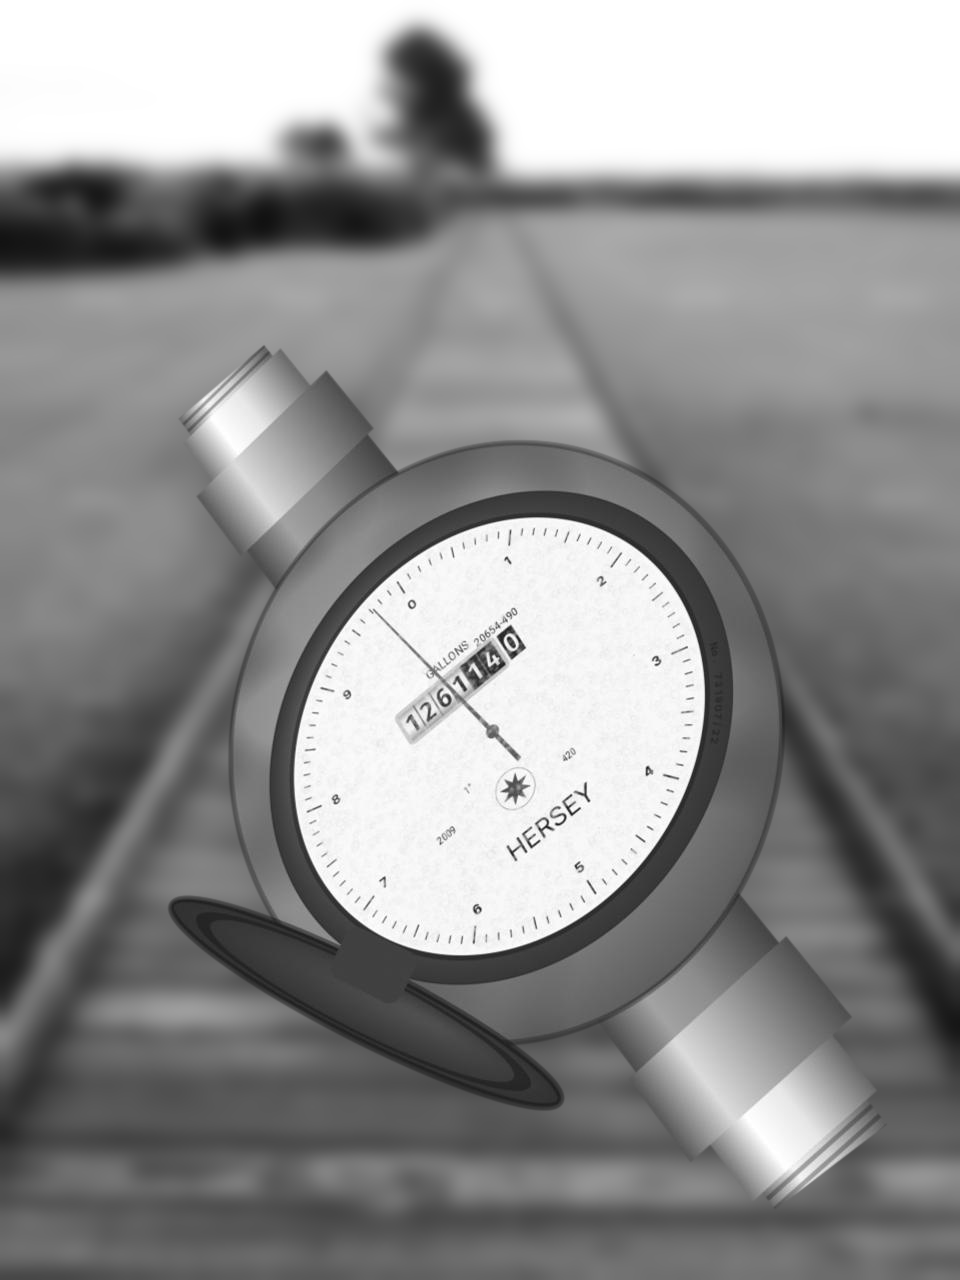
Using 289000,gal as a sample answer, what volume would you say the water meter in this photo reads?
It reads 1261139.7,gal
